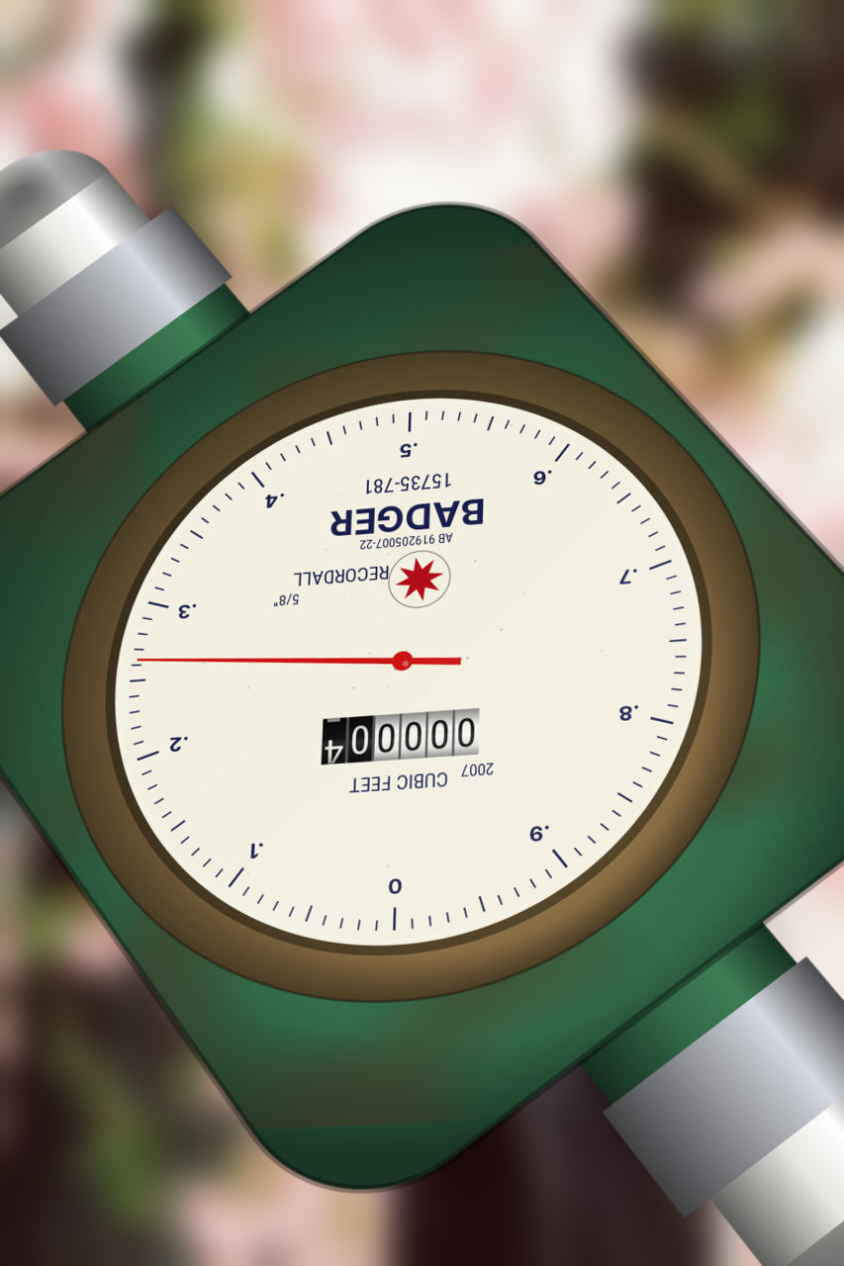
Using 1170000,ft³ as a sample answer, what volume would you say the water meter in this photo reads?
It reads 4.26,ft³
